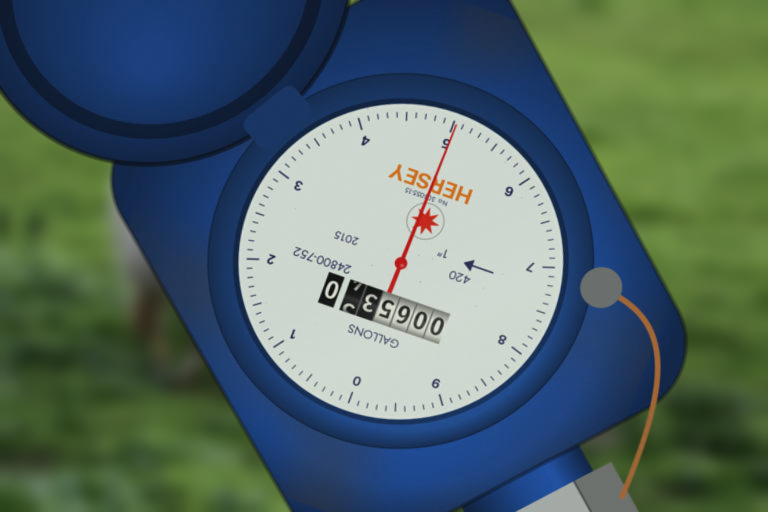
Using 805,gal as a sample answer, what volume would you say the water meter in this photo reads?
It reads 65335.0,gal
